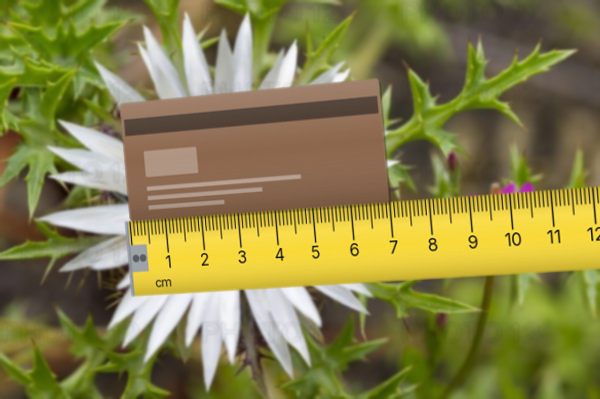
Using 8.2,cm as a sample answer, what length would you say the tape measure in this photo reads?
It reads 7,cm
